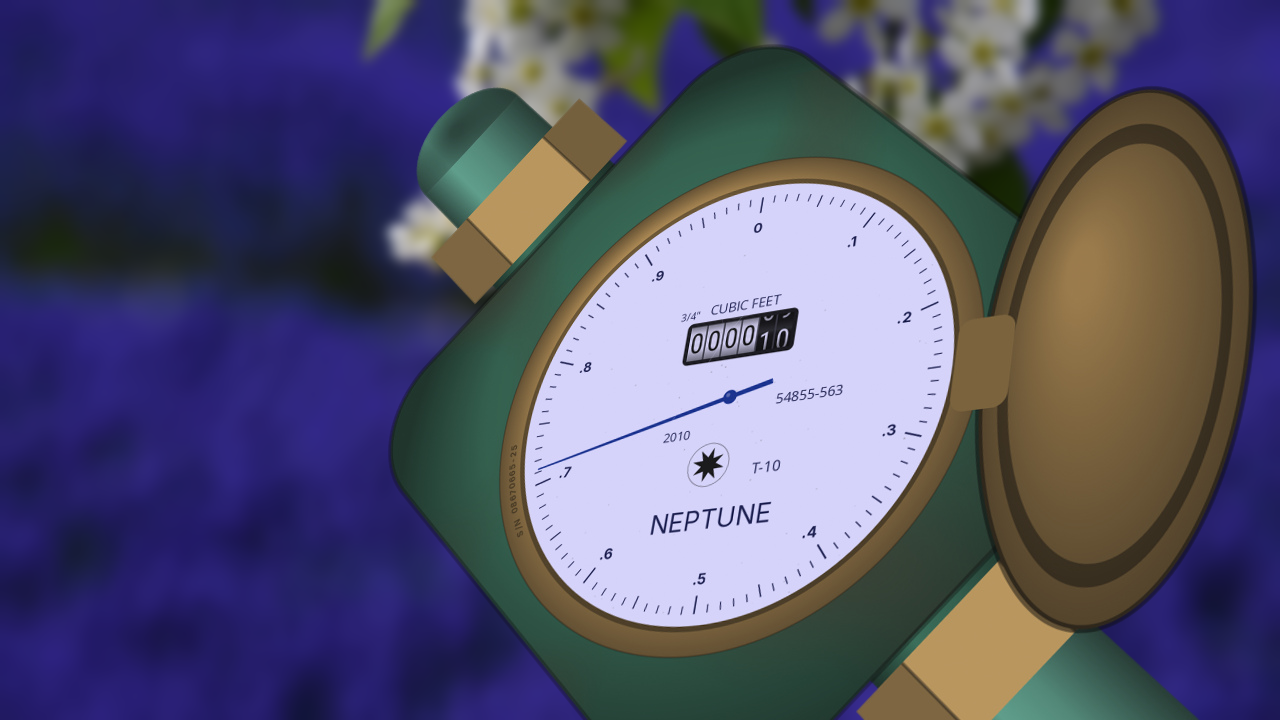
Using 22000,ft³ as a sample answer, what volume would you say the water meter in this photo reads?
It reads 9.71,ft³
